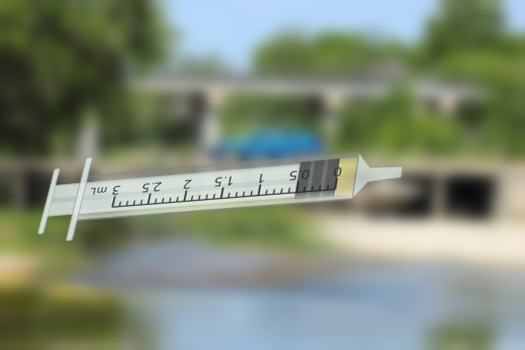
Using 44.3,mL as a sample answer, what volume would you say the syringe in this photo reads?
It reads 0,mL
